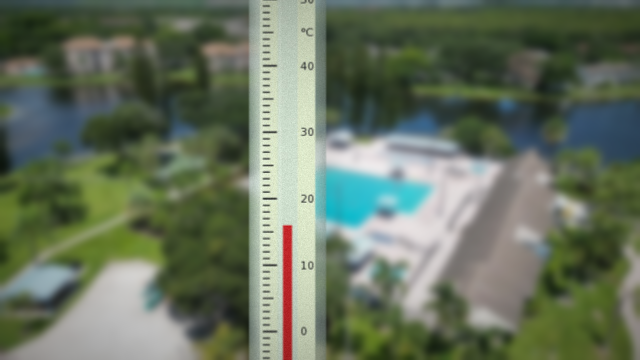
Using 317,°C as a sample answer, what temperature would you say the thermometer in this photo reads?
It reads 16,°C
